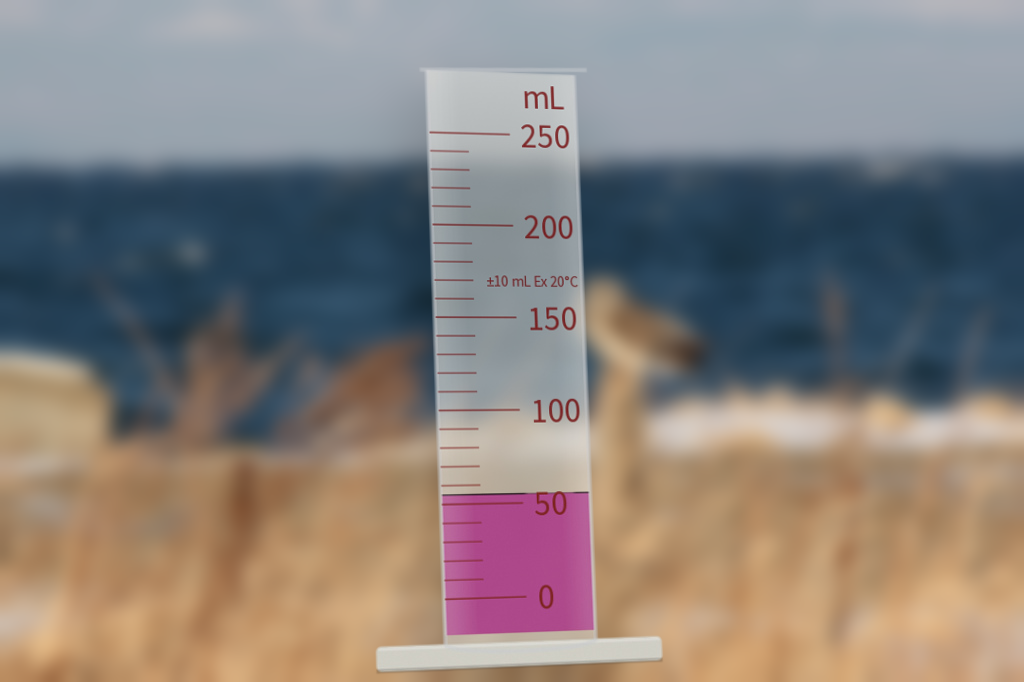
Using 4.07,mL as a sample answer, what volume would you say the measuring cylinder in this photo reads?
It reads 55,mL
